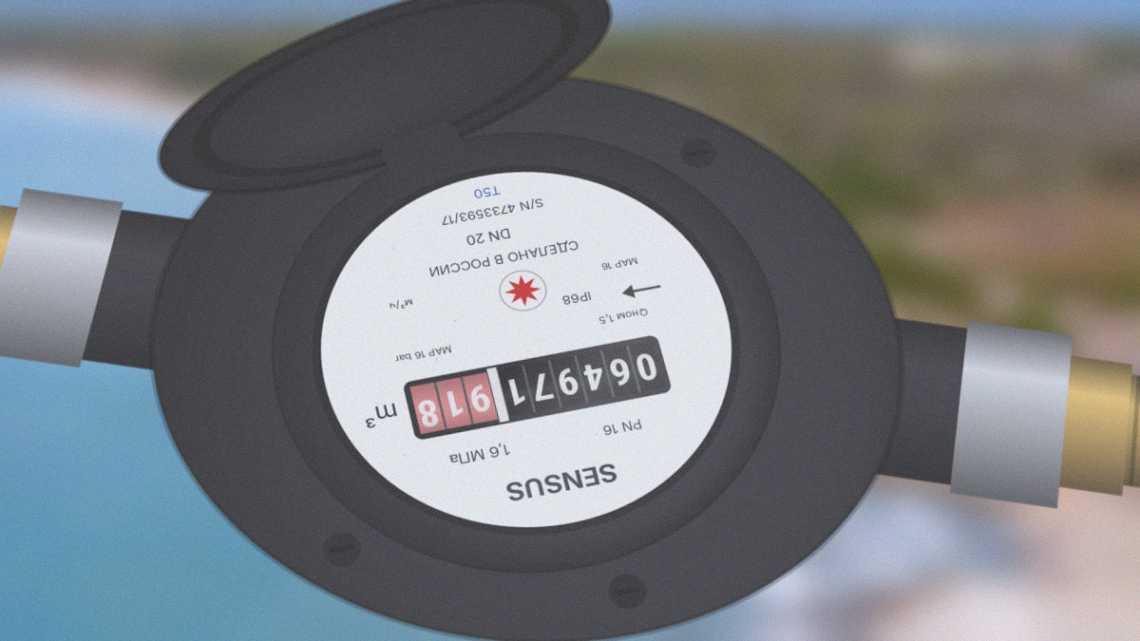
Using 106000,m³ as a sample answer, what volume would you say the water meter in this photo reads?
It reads 64971.918,m³
